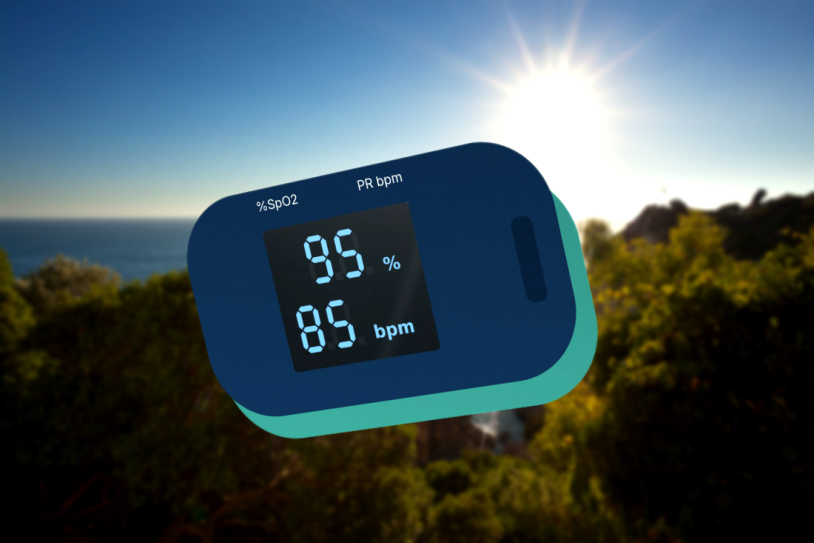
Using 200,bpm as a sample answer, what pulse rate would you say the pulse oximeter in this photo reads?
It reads 85,bpm
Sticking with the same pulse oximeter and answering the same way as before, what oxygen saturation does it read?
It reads 95,%
